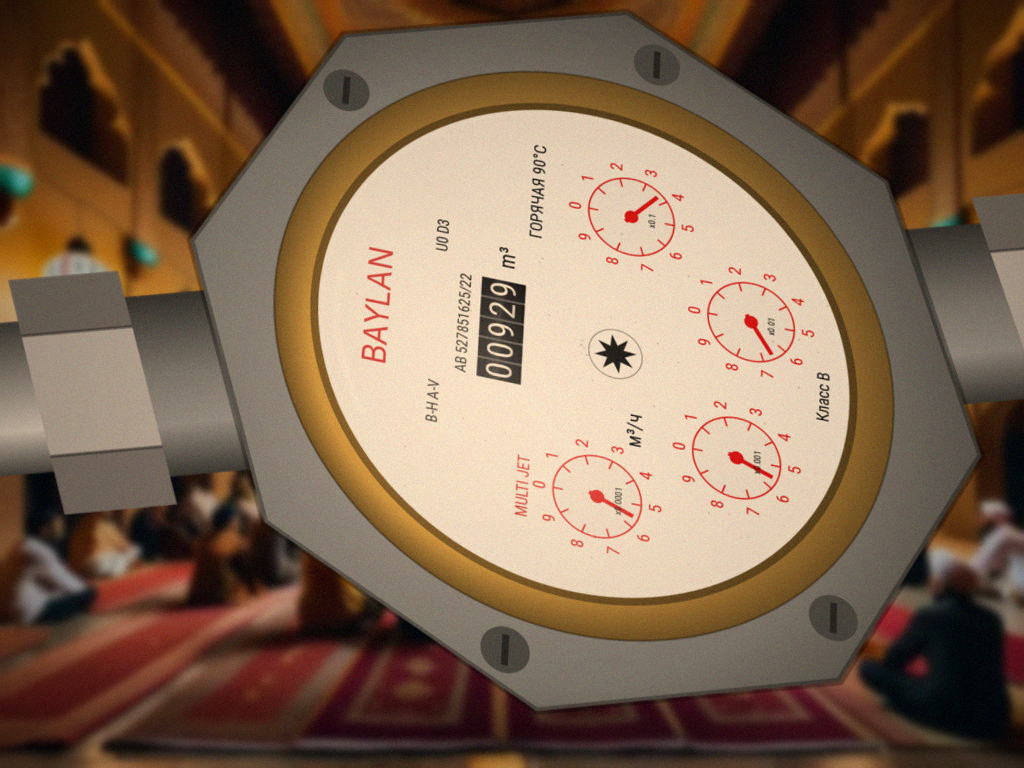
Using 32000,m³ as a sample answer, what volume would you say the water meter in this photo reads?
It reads 929.3655,m³
